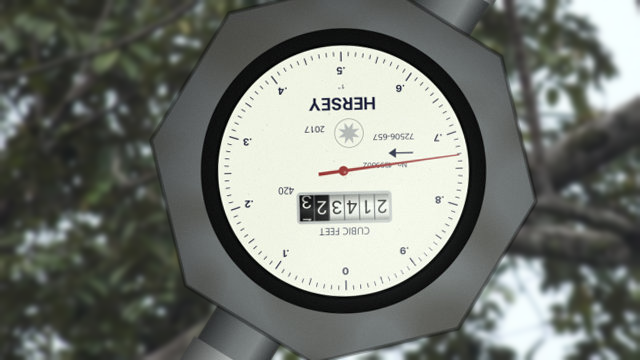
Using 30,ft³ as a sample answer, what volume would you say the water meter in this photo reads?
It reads 214322.73,ft³
